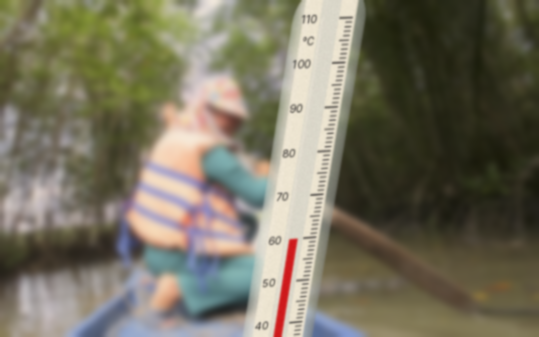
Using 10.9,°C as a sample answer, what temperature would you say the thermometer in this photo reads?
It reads 60,°C
